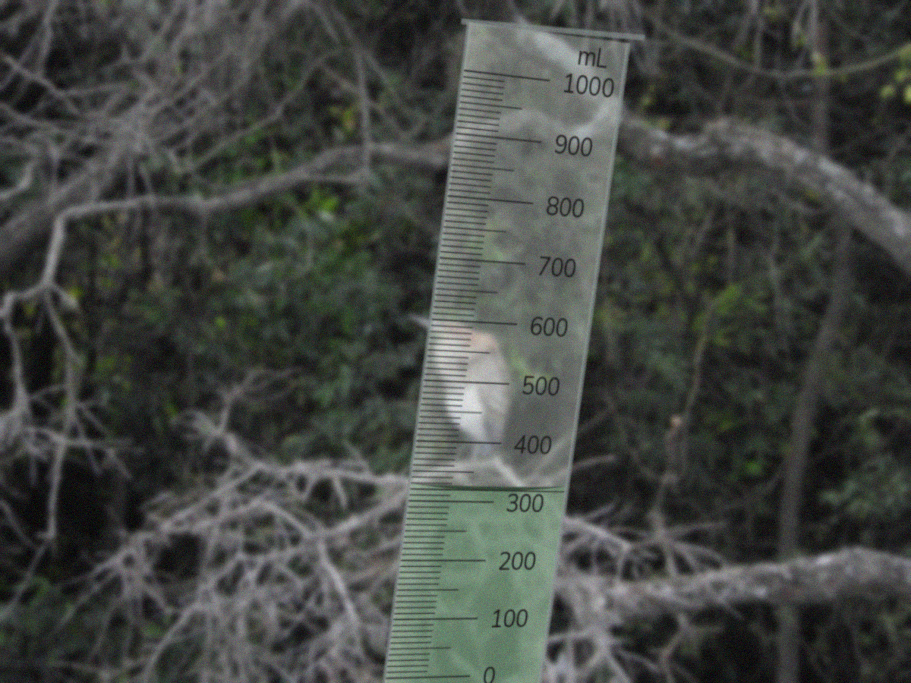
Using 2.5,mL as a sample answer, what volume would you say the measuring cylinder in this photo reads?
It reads 320,mL
